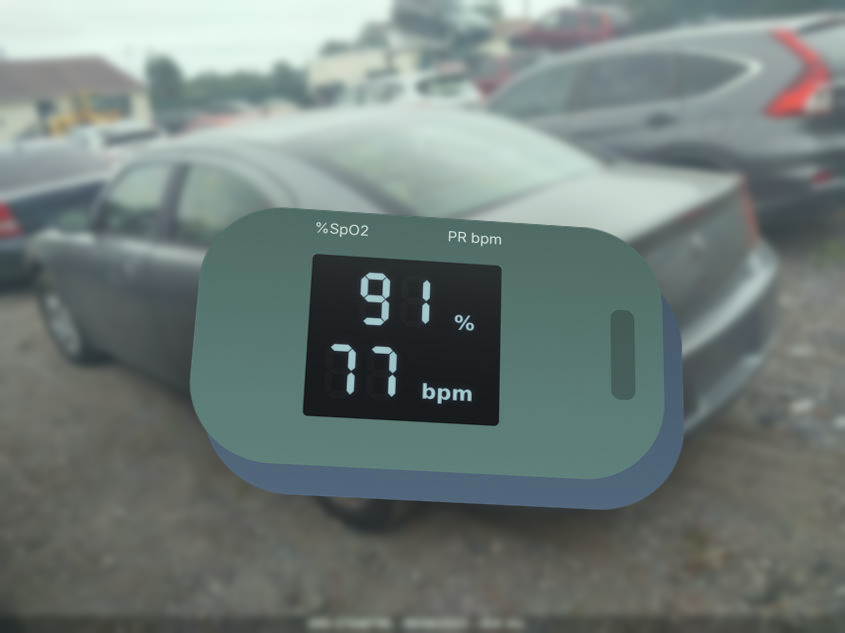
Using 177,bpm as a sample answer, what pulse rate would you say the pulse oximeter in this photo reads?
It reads 77,bpm
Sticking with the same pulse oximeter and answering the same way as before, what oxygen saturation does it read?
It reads 91,%
